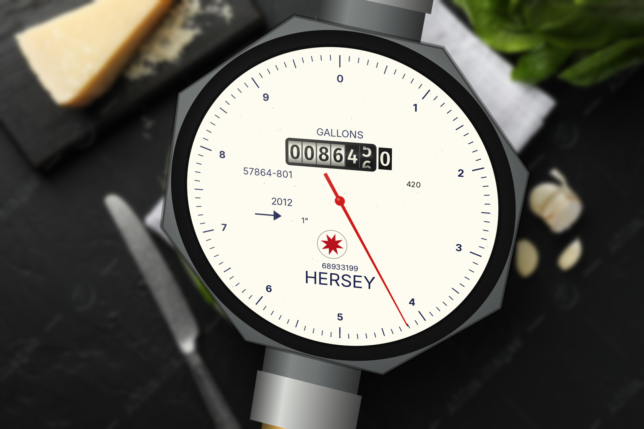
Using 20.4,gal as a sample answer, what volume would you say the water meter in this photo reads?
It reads 86454.2,gal
